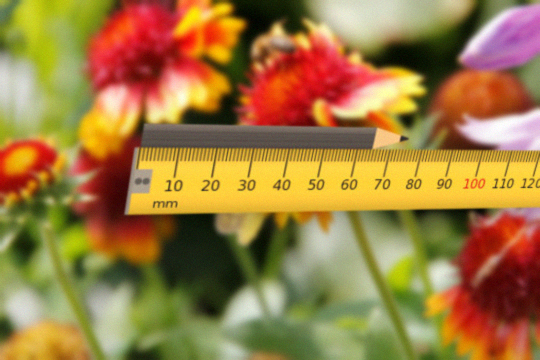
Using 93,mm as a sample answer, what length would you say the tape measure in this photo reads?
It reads 75,mm
